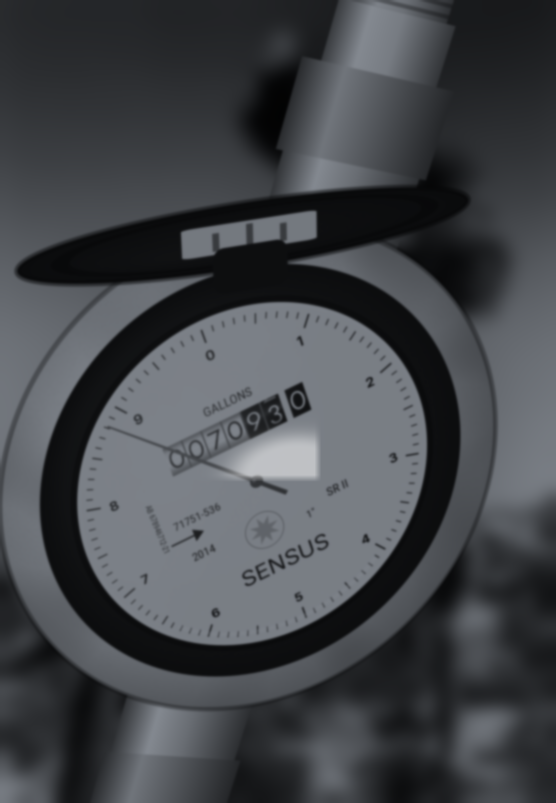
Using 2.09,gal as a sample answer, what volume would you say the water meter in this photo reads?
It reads 70928.8,gal
